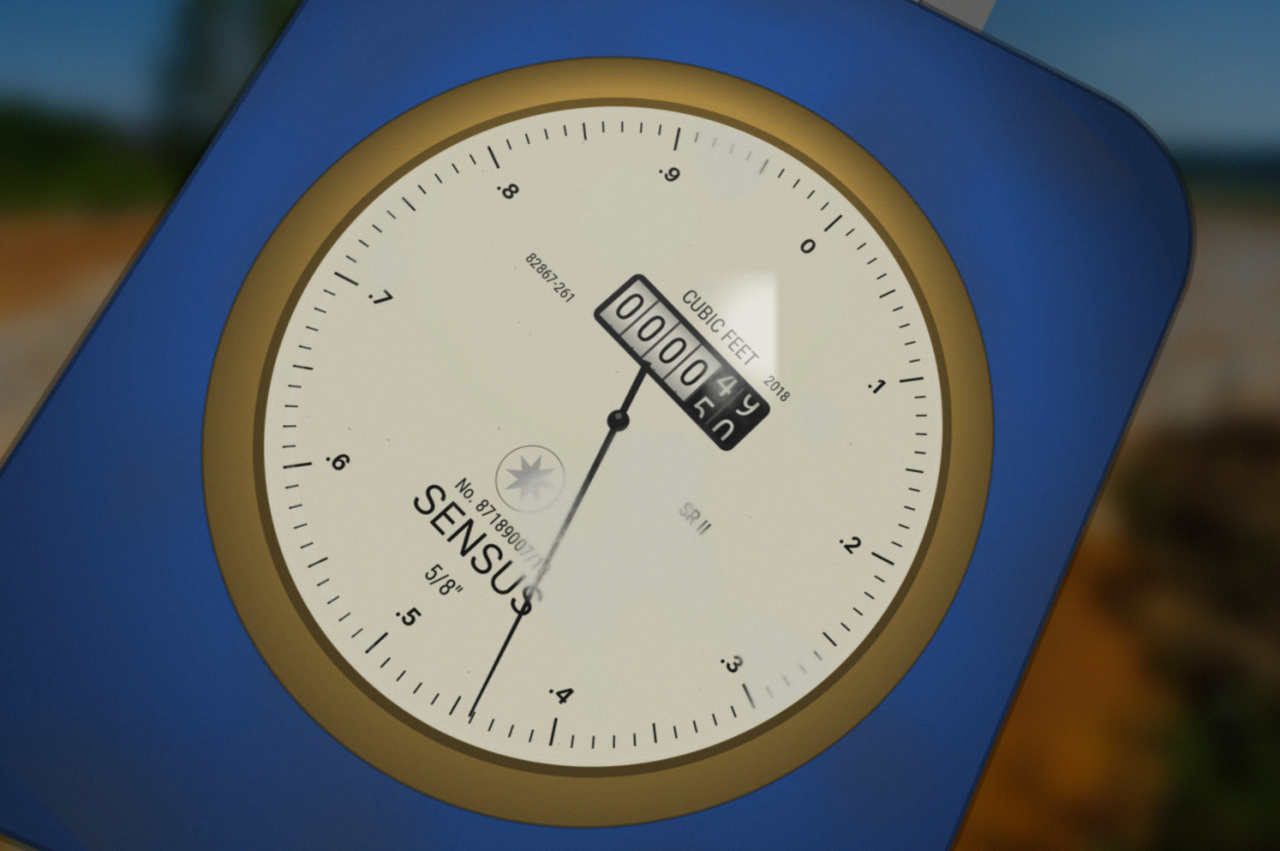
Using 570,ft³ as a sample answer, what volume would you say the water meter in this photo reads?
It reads 49.44,ft³
